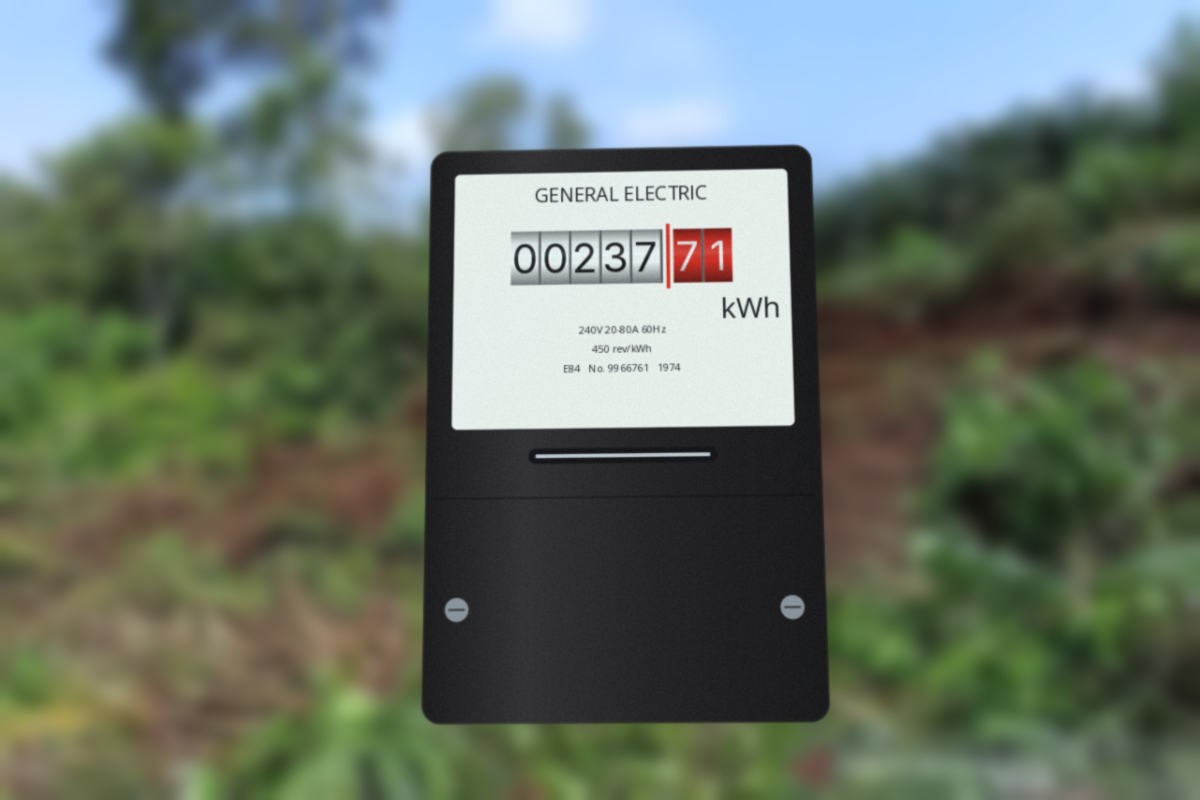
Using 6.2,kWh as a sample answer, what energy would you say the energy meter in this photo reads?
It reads 237.71,kWh
